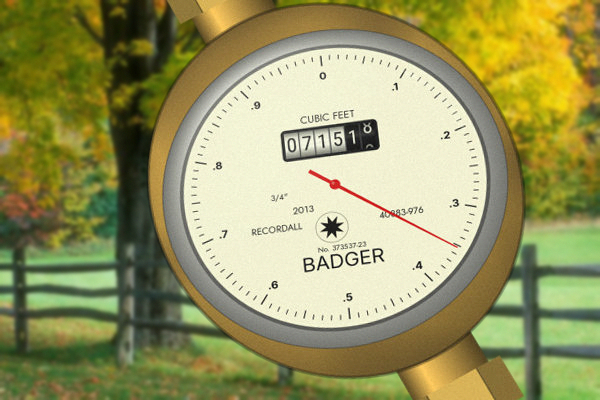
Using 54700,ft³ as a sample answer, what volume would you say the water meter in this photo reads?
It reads 71518.35,ft³
